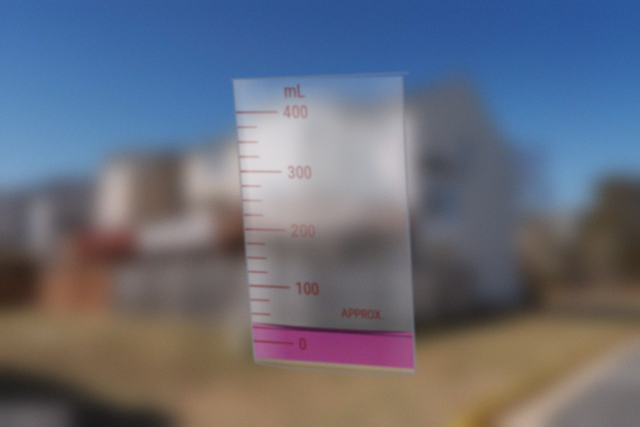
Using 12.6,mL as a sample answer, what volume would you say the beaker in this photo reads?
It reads 25,mL
